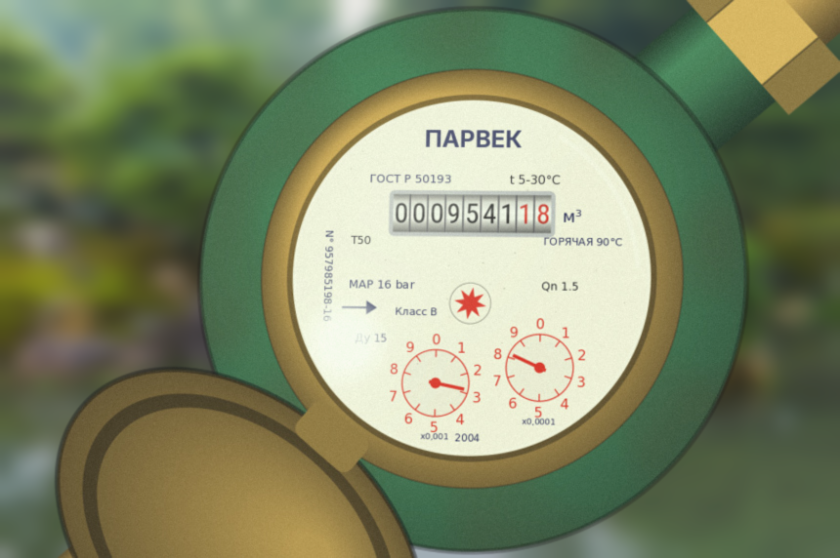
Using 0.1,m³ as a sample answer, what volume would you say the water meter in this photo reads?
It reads 9541.1828,m³
